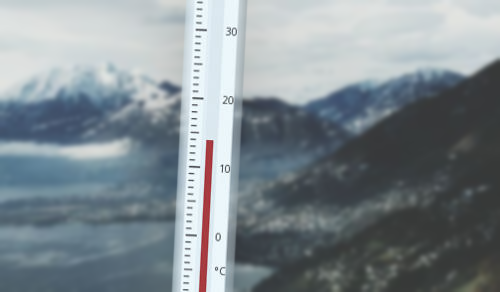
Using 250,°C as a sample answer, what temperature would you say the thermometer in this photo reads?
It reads 14,°C
